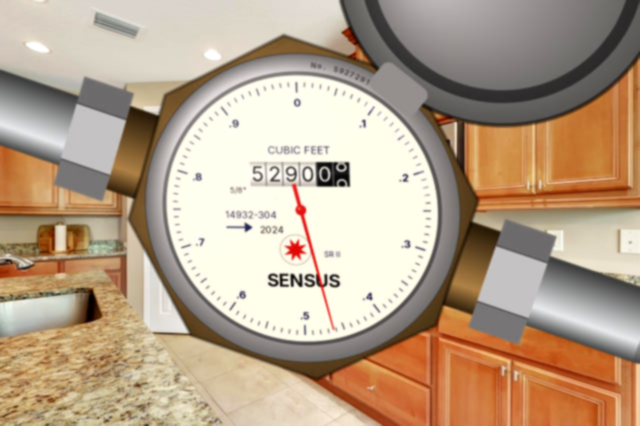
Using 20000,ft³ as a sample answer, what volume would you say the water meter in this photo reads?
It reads 529008.46,ft³
